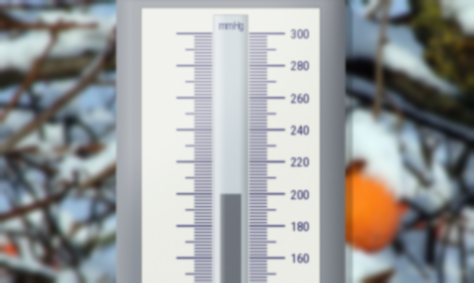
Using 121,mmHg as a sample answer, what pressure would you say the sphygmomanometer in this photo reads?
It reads 200,mmHg
